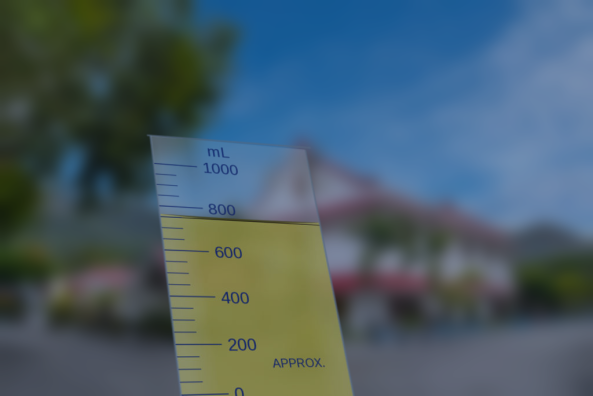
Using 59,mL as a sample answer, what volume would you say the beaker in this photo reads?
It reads 750,mL
